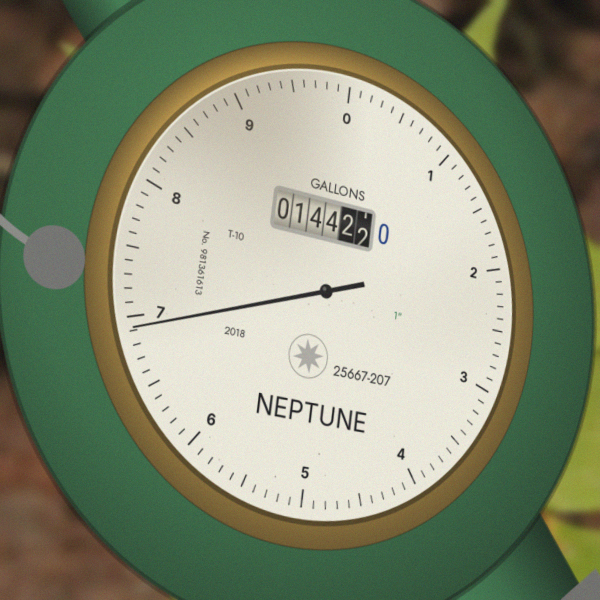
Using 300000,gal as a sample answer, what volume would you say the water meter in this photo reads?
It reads 144216.9,gal
